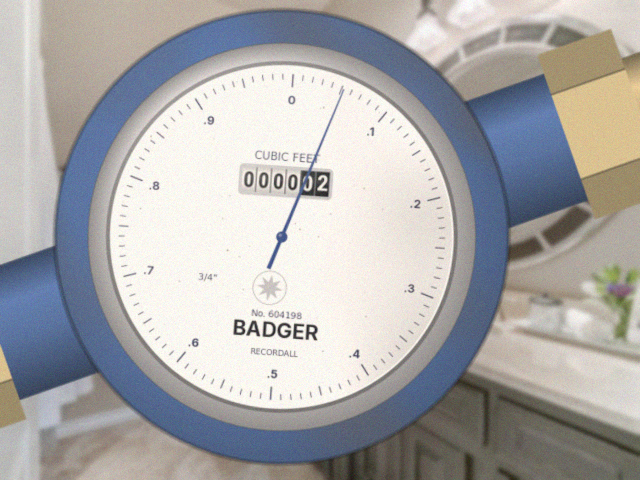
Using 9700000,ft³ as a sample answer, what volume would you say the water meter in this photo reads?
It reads 2.05,ft³
